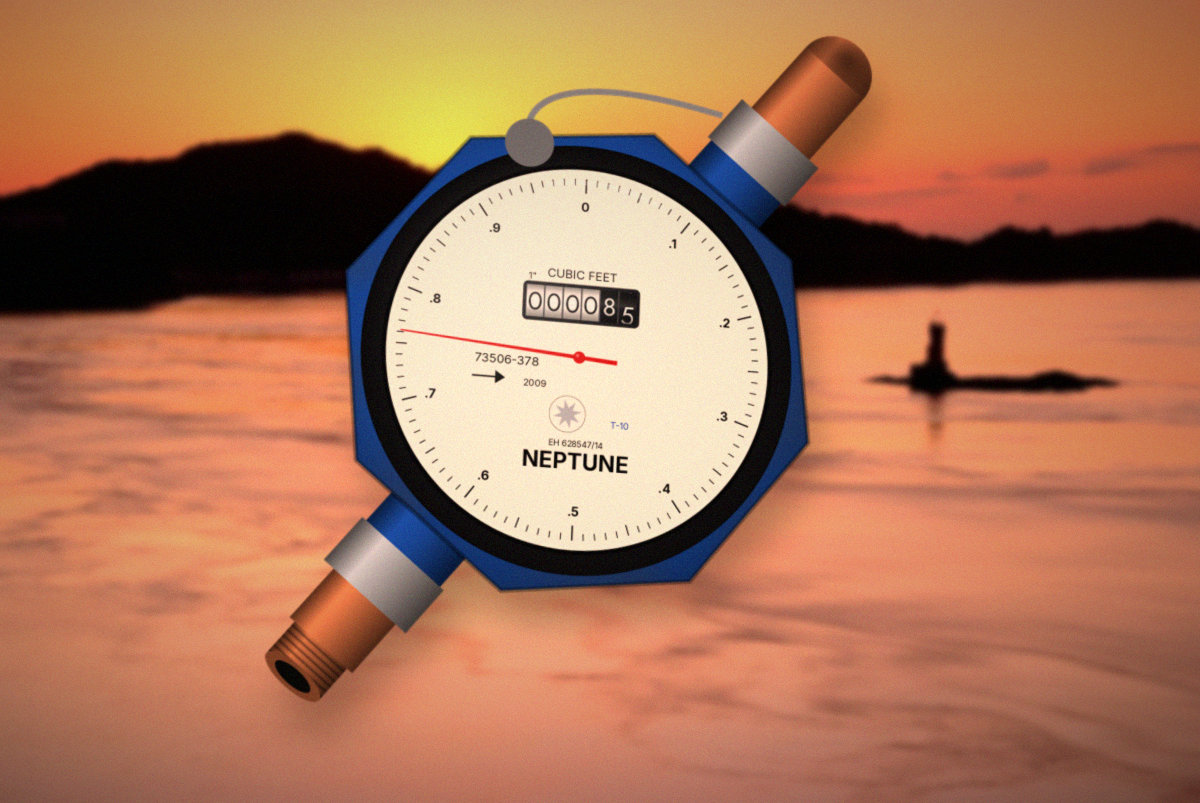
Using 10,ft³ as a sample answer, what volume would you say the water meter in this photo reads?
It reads 84.76,ft³
